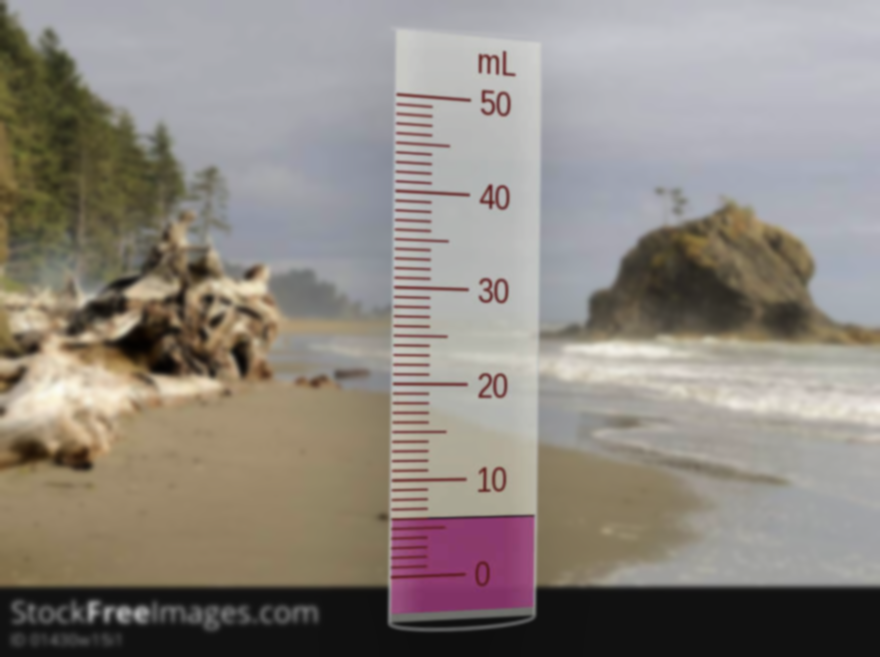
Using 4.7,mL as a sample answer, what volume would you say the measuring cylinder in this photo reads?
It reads 6,mL
